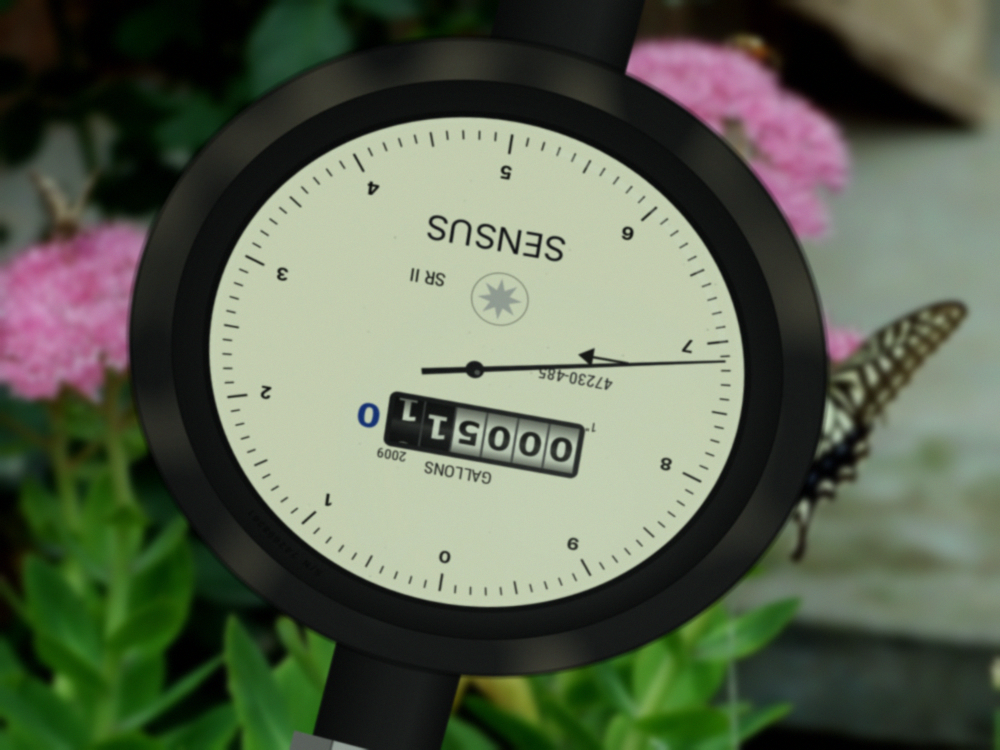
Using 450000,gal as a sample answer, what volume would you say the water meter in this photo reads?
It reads 5107.1,gal
